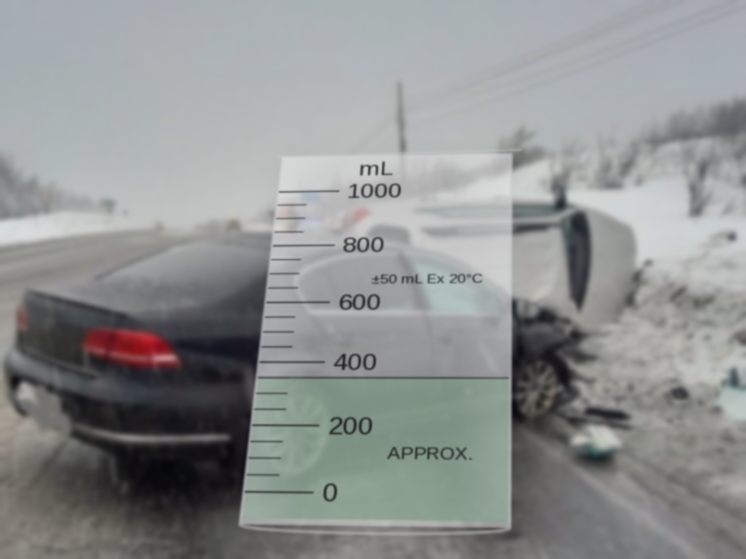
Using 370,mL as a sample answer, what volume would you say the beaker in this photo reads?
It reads 350,mL
